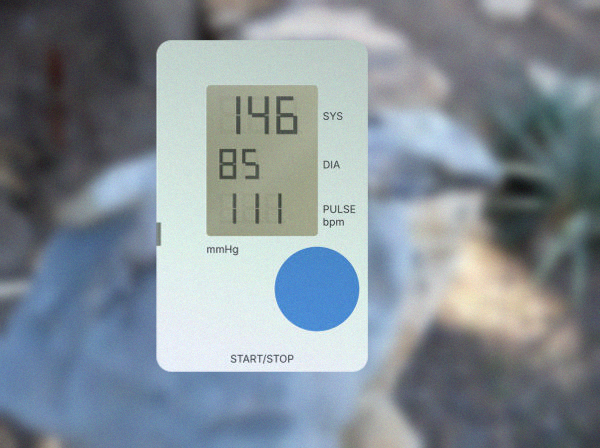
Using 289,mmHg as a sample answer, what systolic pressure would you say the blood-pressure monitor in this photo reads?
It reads 146,mmHg
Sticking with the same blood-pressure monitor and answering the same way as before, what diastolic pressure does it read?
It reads 85,mmHg
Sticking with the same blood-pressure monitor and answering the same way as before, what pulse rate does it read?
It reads 111,bpm
